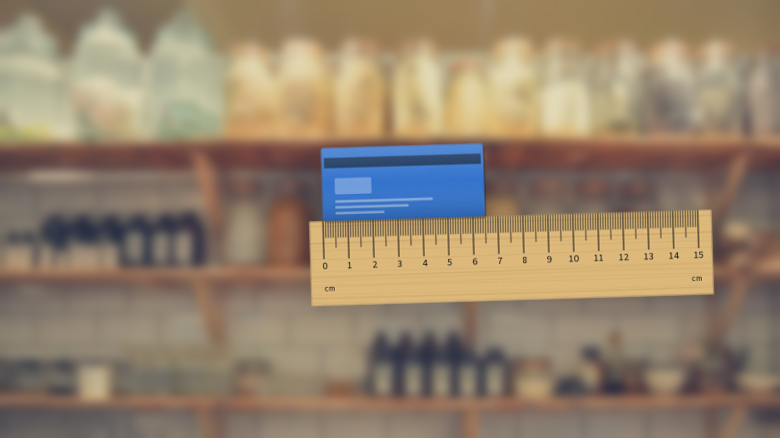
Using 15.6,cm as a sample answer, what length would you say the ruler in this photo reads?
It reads 6.5,cm
